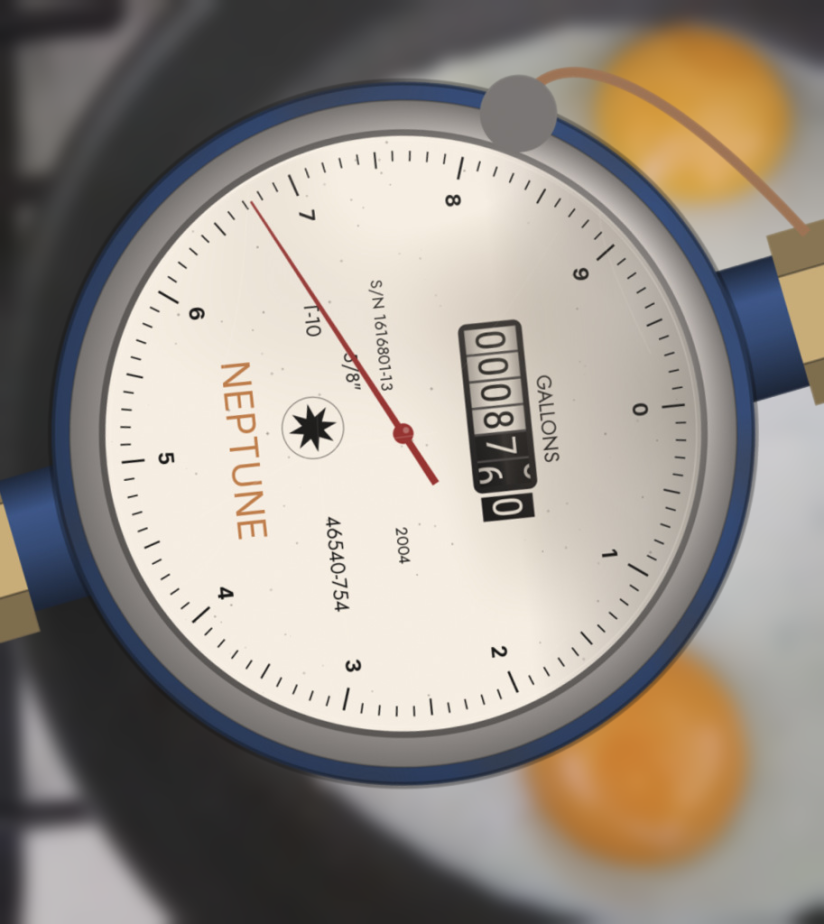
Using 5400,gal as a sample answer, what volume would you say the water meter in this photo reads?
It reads 8756.7,gal
